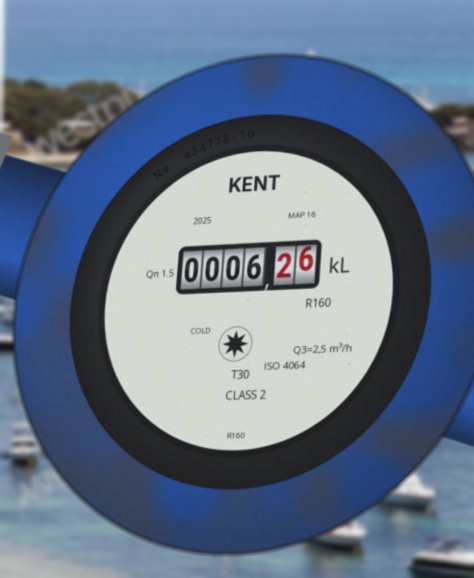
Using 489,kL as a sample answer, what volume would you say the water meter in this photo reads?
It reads 6.26,kL
